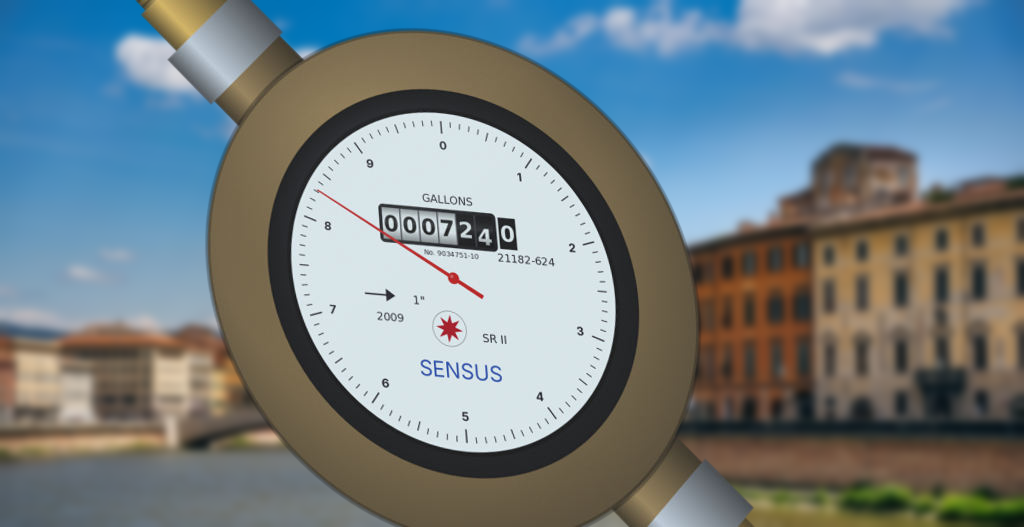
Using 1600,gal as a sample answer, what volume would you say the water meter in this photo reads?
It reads 7238.3,gal
